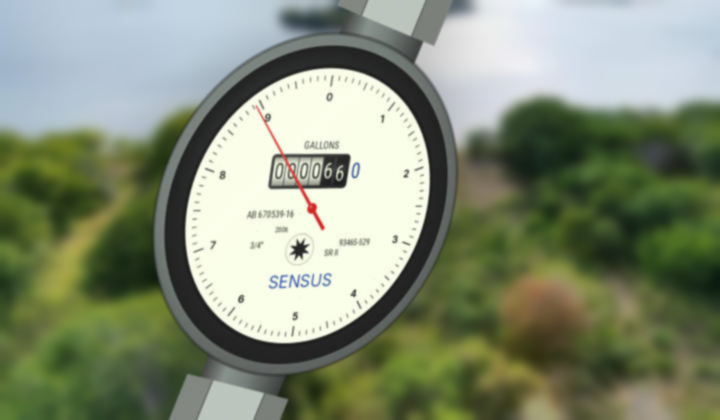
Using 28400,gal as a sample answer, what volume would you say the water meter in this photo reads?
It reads 658.9,gal
